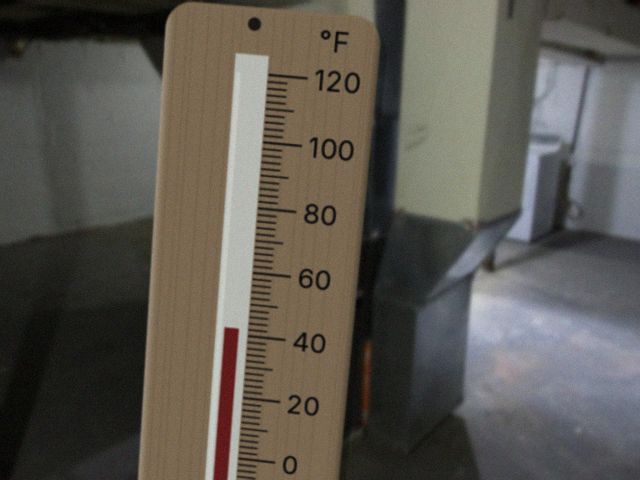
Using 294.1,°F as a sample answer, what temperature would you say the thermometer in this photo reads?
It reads 42,°F
